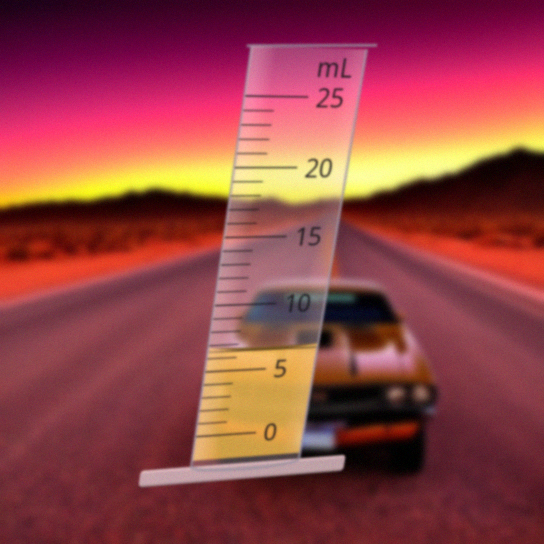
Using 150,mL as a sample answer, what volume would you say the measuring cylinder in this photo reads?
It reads 6.5,mL
